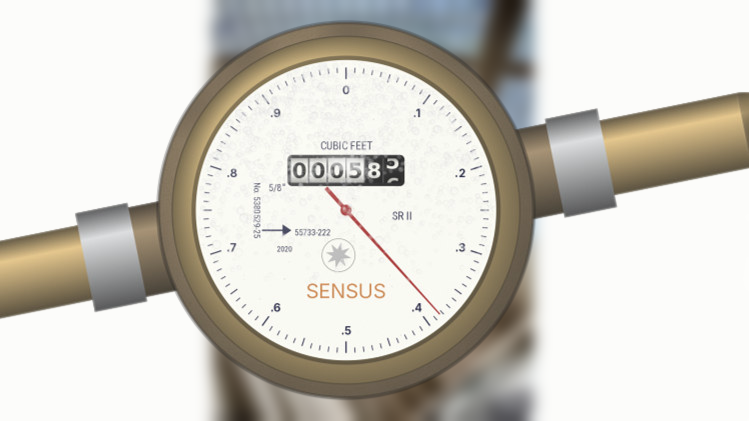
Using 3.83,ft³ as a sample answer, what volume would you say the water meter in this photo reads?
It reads 585.38,ft³
